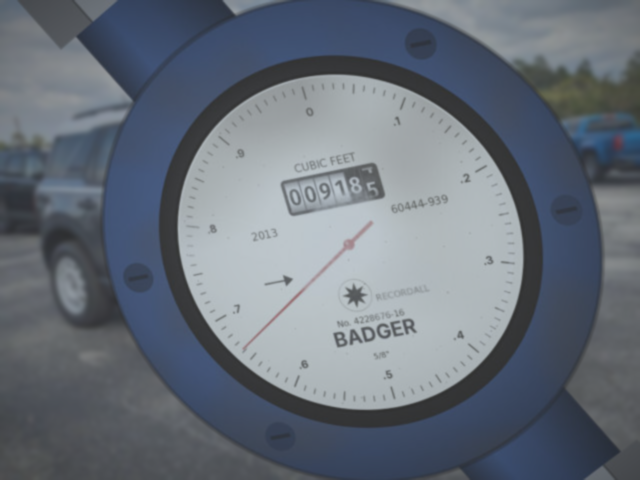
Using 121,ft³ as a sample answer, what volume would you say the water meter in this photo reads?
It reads 9184.66,ft³
